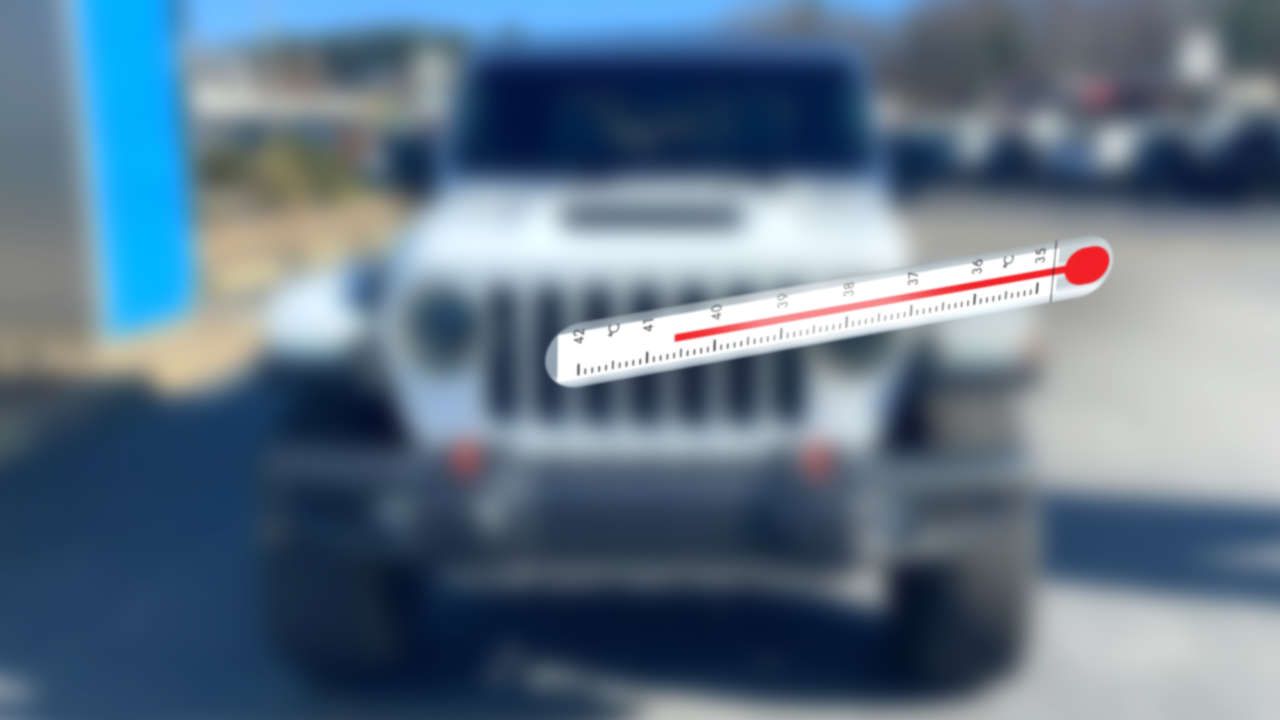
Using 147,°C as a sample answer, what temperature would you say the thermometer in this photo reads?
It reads 40.6,°C
